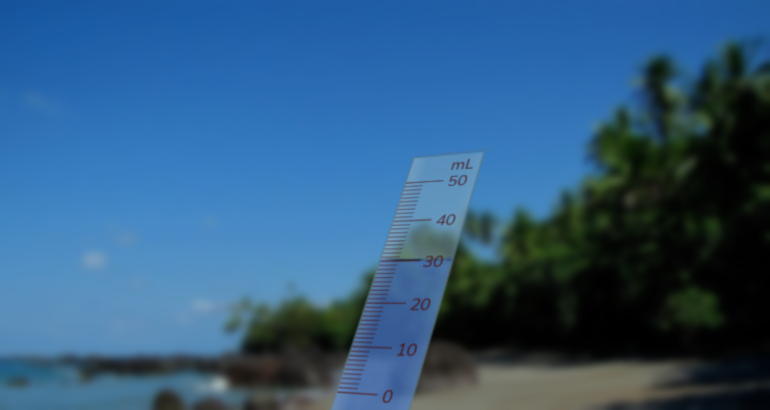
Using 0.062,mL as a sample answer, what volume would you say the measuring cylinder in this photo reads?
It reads 30,mL
